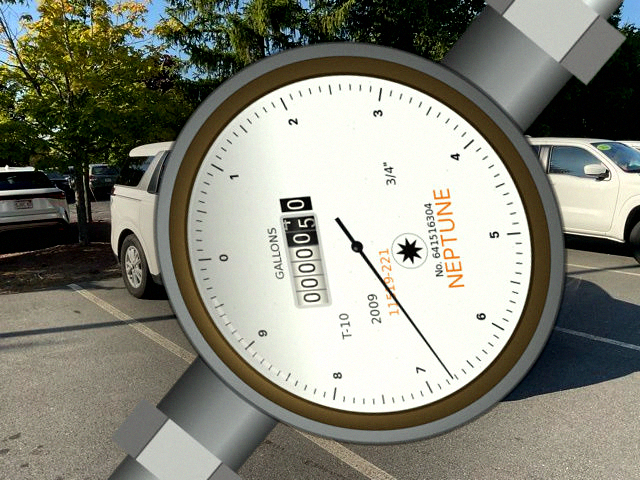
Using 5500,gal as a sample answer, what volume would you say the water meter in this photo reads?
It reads 46.7,gal
